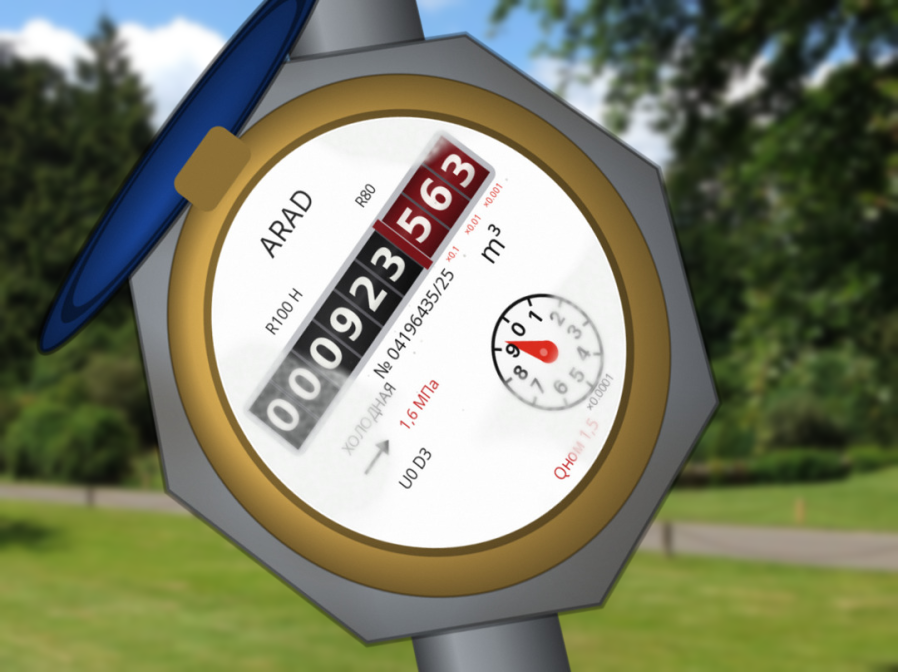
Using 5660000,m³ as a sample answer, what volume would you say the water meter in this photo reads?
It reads 923.5629,m³
